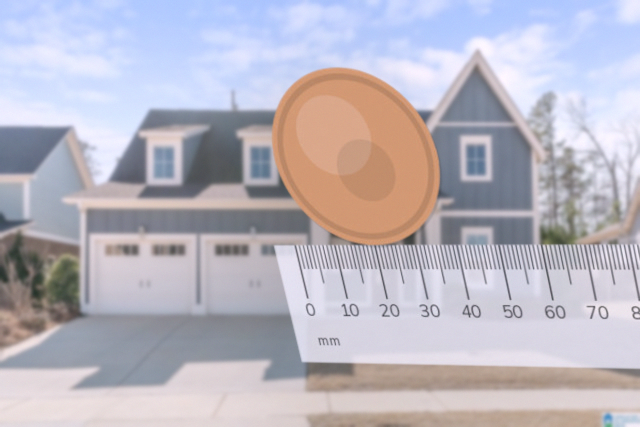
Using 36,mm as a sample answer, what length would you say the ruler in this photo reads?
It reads 40,mm
